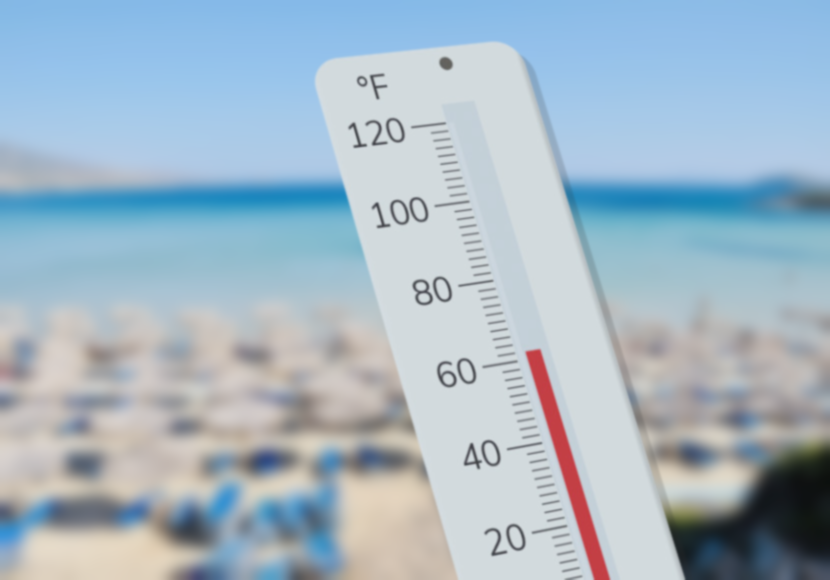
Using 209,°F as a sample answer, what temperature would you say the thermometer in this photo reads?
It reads 62,°F
